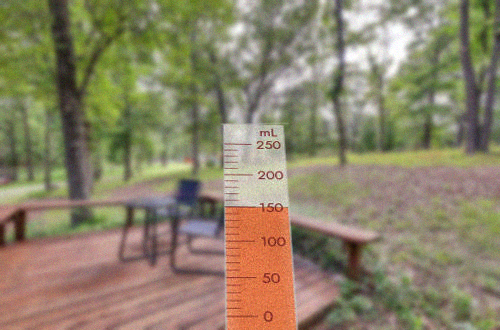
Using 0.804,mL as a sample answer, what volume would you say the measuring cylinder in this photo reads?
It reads 150,mL
